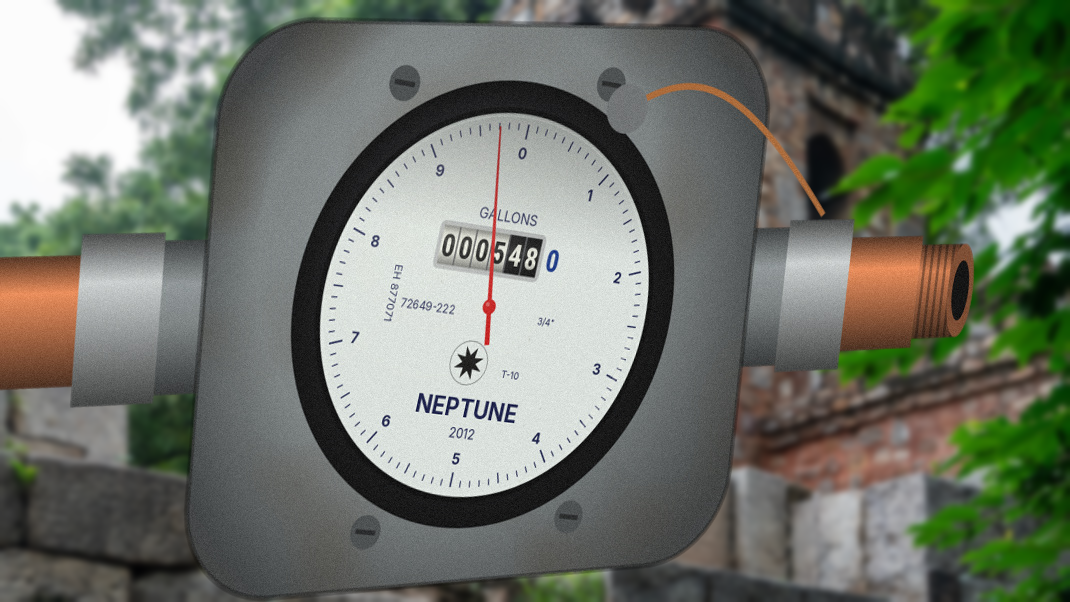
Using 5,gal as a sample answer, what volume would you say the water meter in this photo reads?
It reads 5479.7,gal
